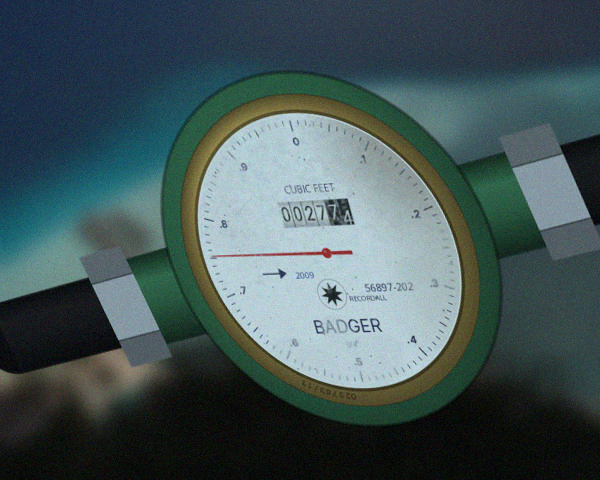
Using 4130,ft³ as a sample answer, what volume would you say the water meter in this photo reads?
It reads 2773.75,ft³
